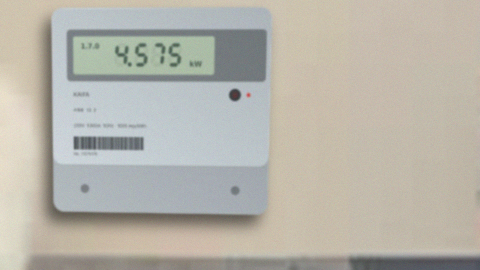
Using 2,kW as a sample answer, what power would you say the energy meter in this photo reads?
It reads 4.575,kW
